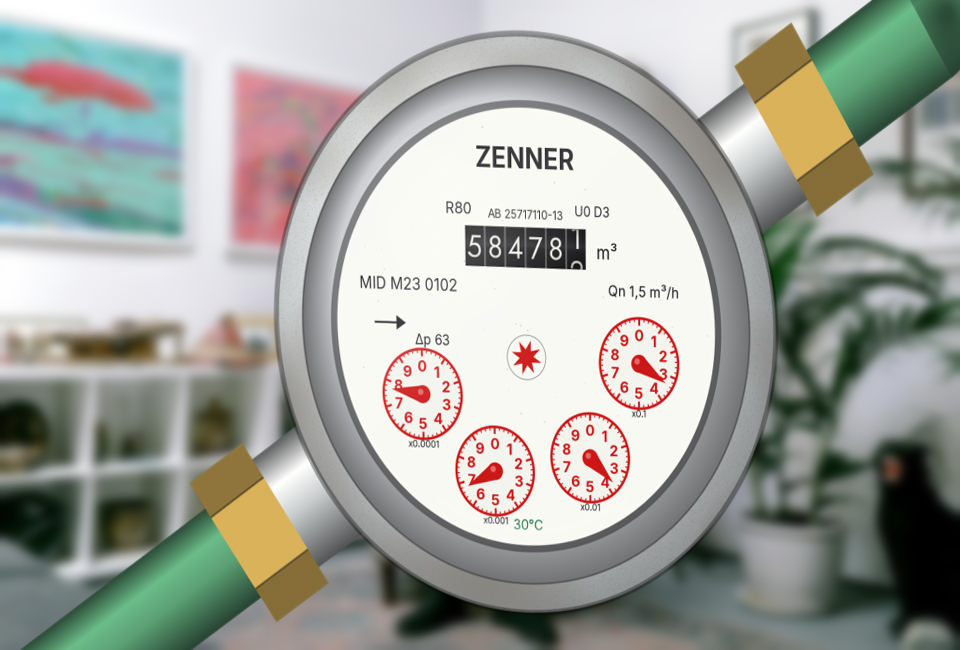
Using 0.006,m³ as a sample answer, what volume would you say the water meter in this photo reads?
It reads 584781.3367,m³
